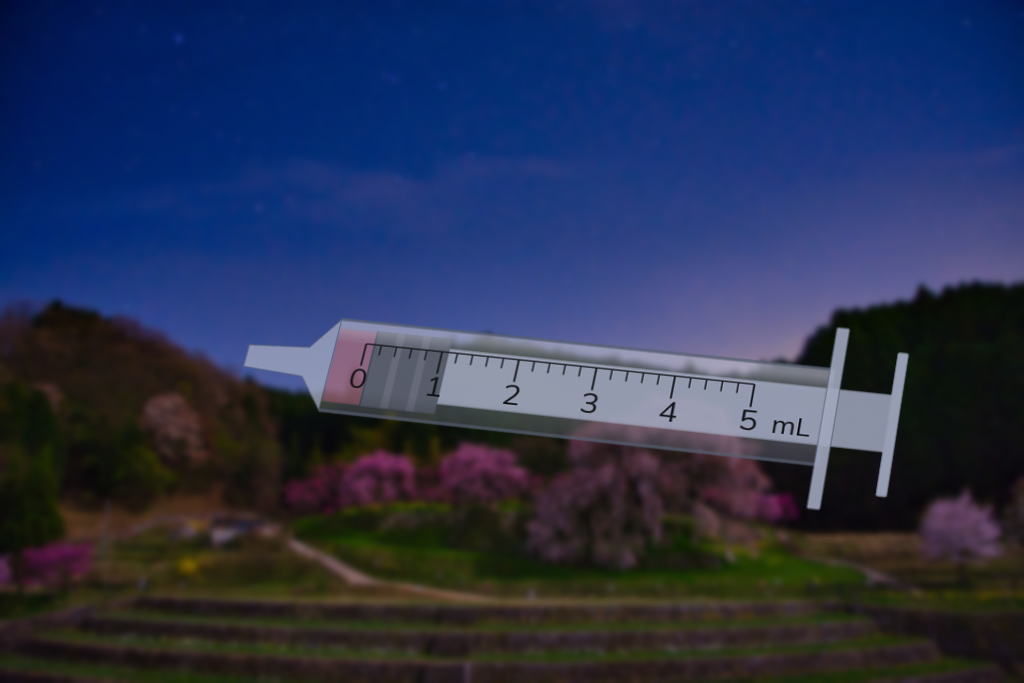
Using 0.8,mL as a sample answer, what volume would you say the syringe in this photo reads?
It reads 0.1,mL
